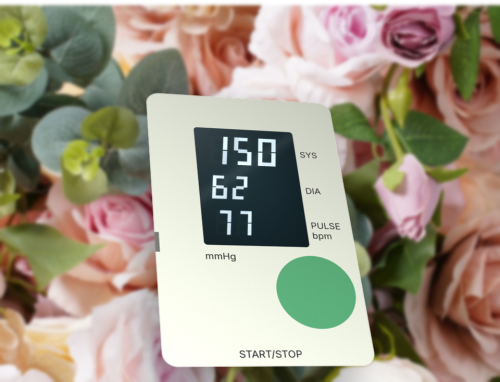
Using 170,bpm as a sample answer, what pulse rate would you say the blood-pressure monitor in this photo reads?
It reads 77,bpm
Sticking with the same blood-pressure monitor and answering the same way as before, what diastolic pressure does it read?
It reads 62,mmHg
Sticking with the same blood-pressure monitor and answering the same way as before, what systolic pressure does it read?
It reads 150,mmHg
